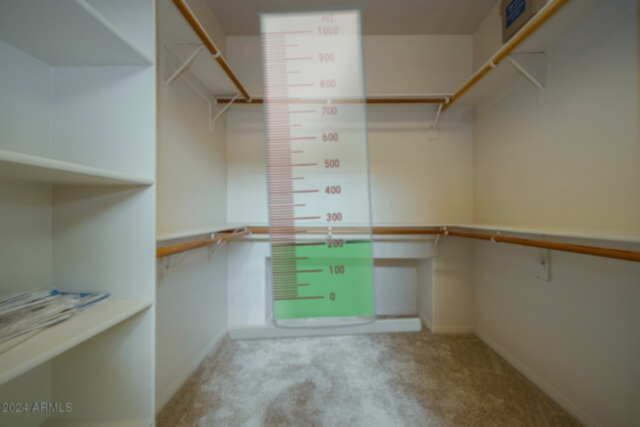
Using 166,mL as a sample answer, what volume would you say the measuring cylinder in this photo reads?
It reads 200,mL
